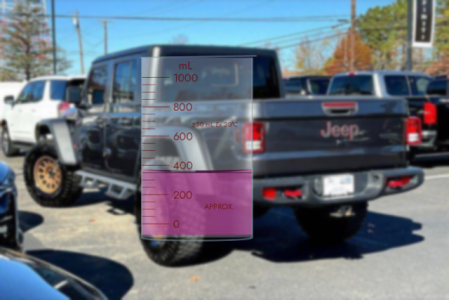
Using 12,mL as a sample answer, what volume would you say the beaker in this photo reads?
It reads 350,mL
